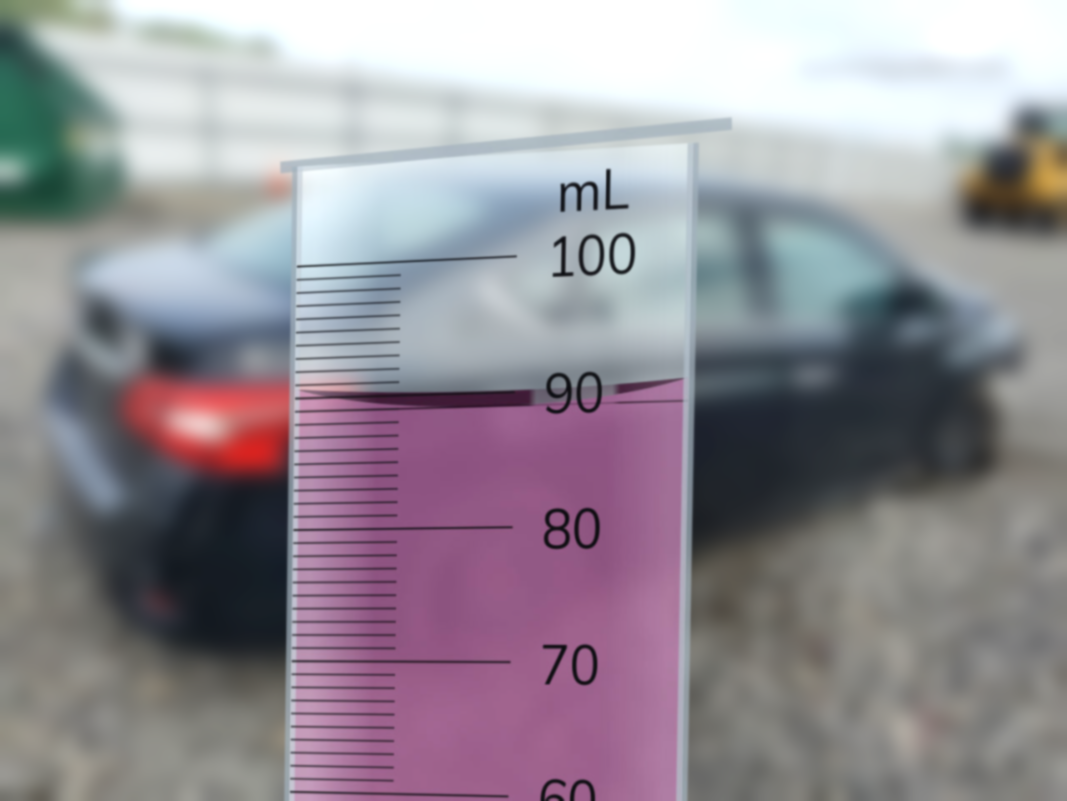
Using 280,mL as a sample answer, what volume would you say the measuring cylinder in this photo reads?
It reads 89,mL
